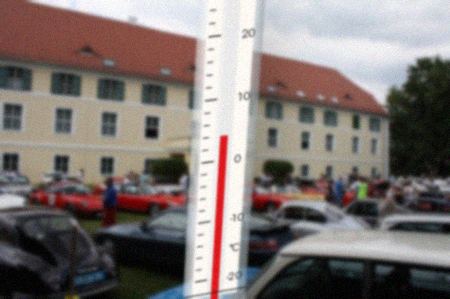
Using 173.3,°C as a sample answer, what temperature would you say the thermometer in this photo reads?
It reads 4,°C
